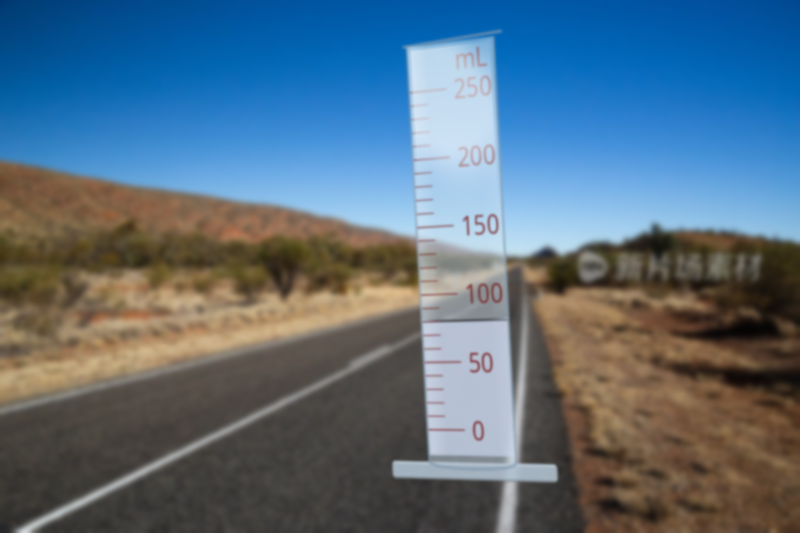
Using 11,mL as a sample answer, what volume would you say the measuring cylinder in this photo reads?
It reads 80,mL
